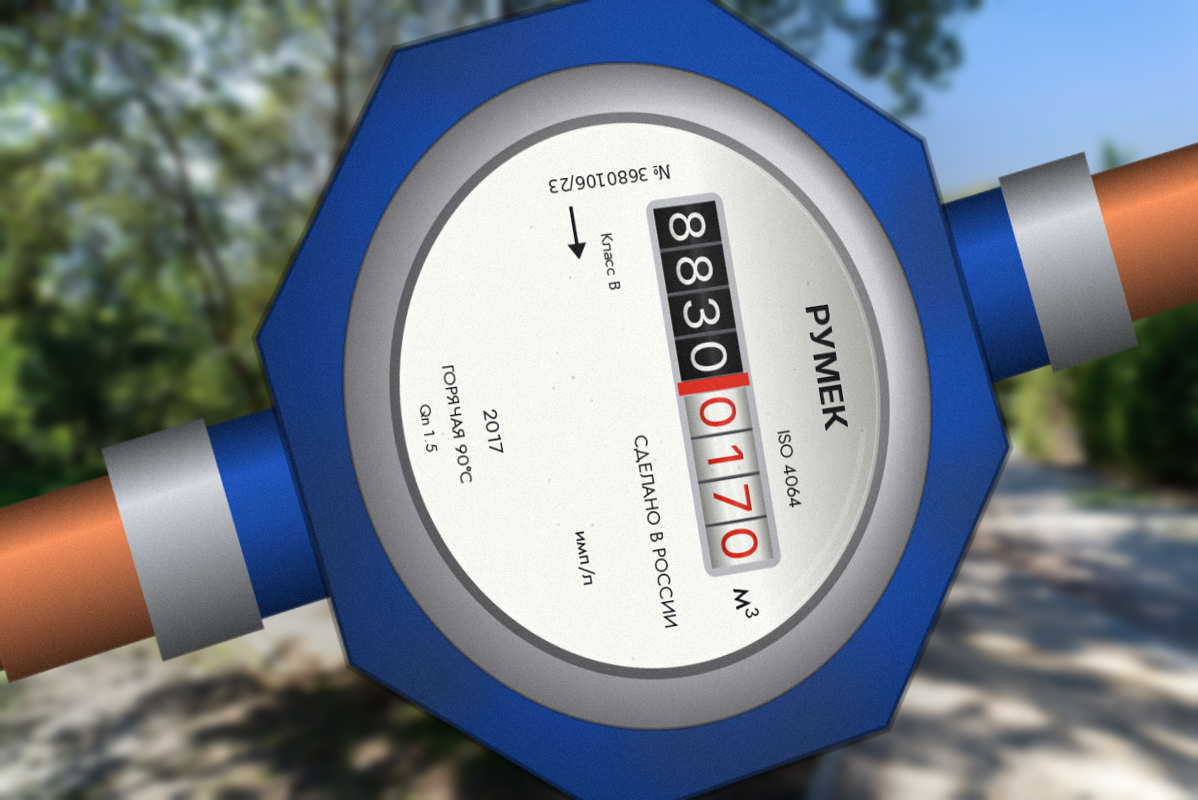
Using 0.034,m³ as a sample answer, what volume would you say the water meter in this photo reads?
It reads 8830.0170,m³
